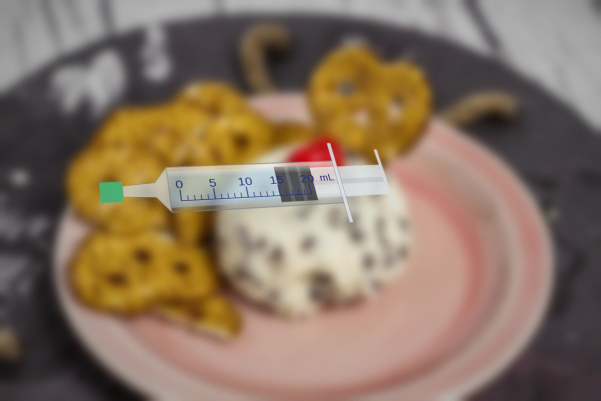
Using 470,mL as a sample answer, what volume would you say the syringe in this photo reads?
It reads 15,mL
